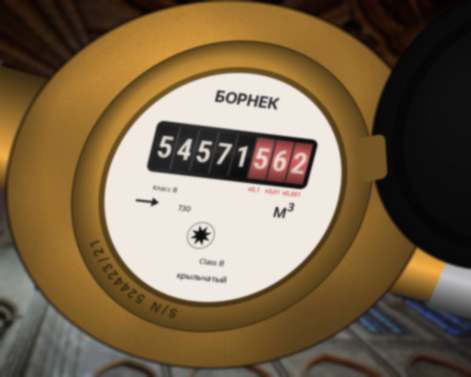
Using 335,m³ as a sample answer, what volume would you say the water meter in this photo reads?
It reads 54571.562,m³
